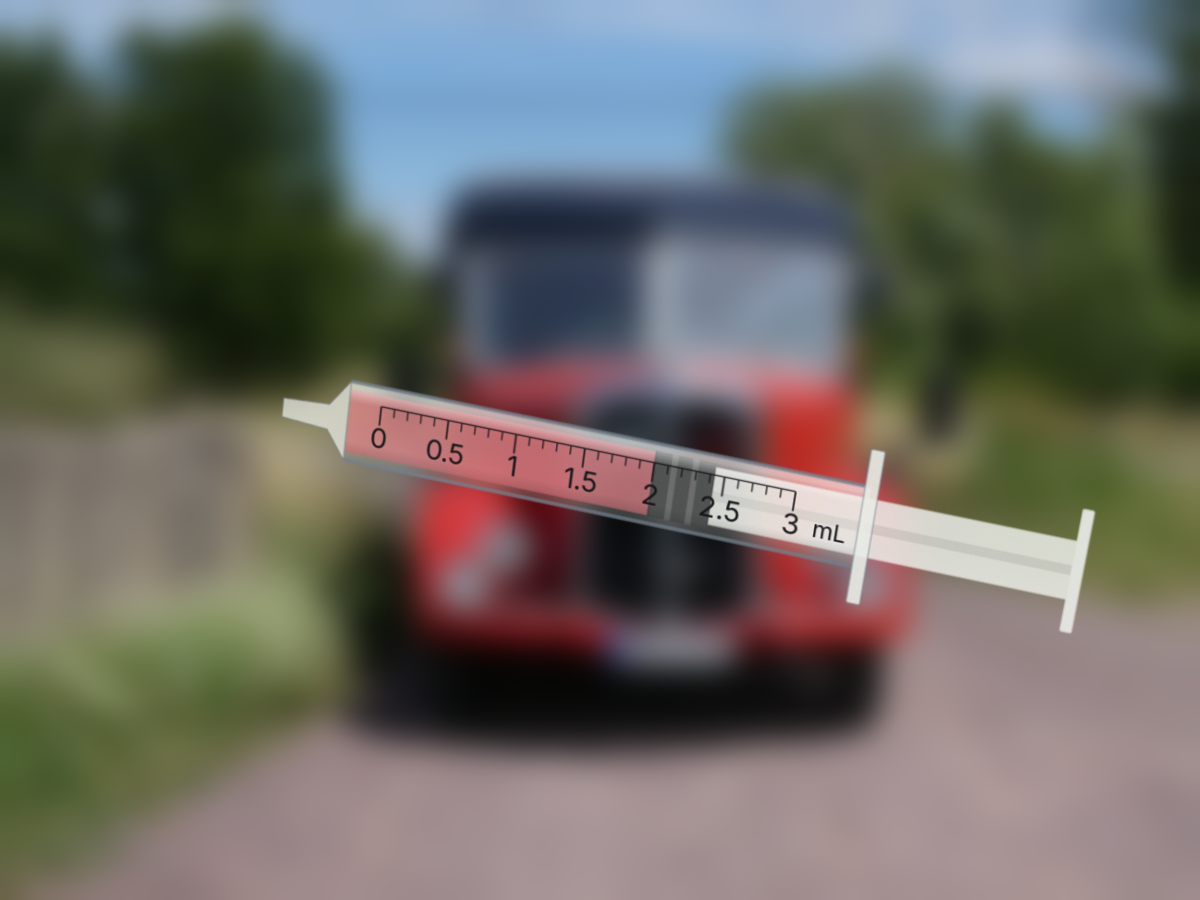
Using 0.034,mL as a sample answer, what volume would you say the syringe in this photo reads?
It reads 2,mL
